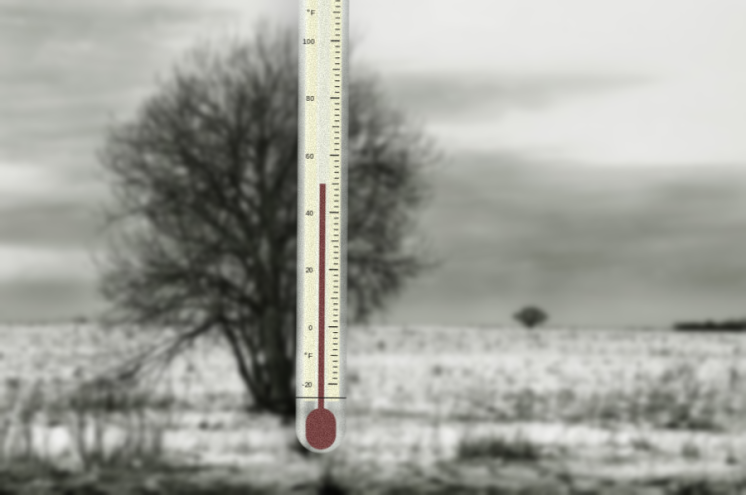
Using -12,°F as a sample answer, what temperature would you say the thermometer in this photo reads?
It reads 50,°F
